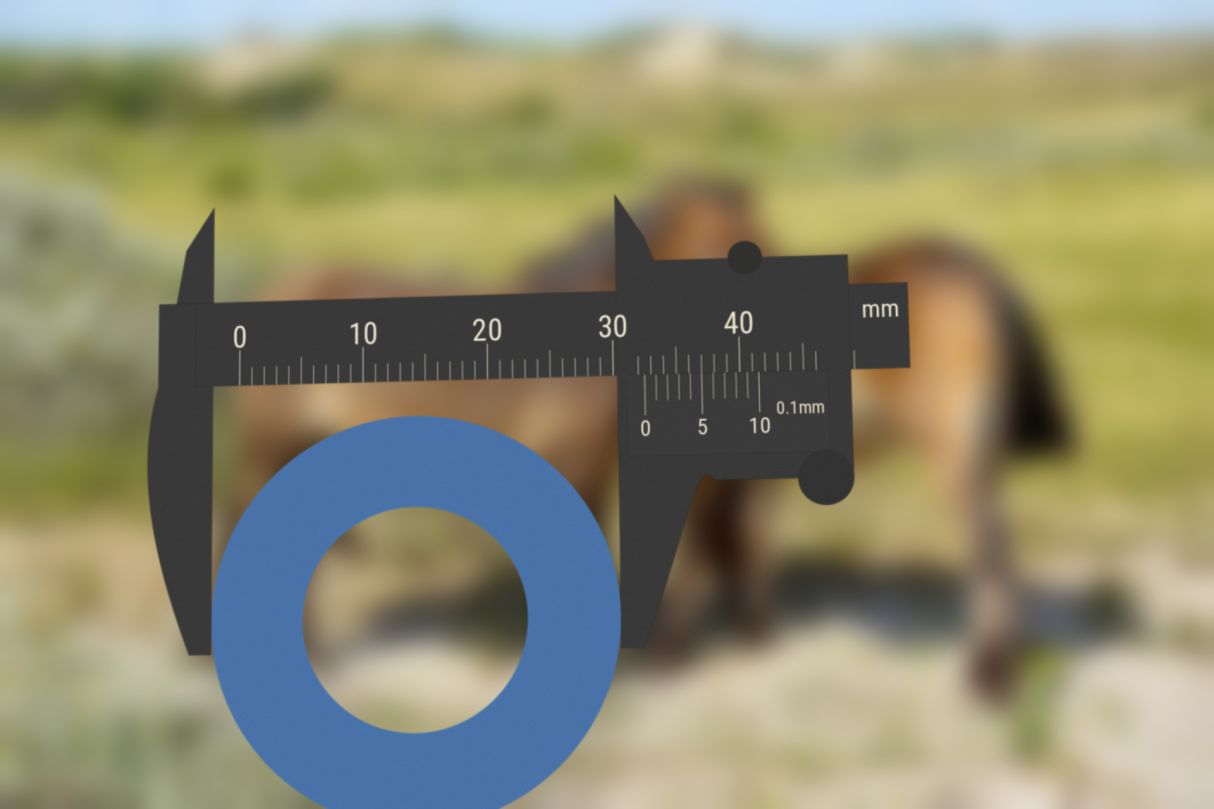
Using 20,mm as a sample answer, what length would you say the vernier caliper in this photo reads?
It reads 32.5,mm
